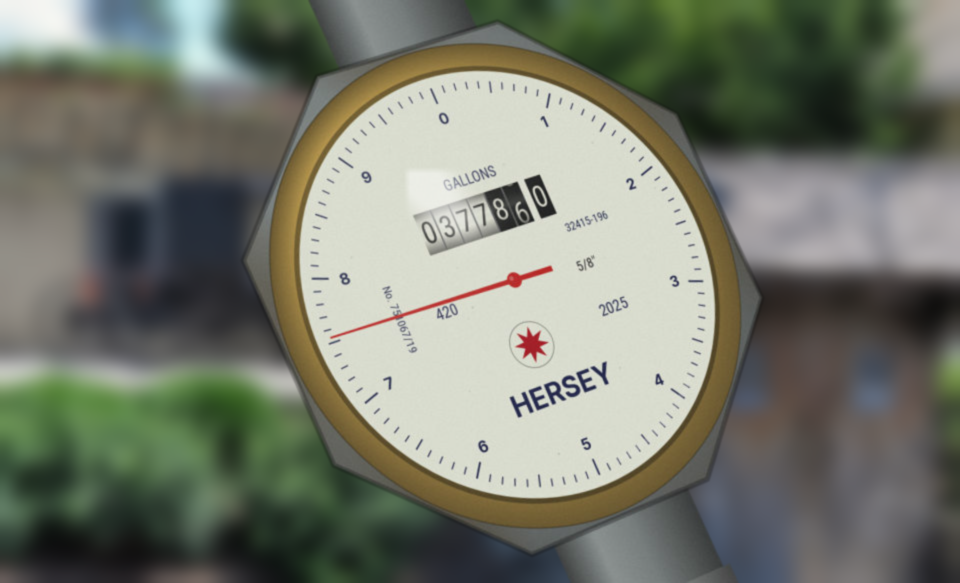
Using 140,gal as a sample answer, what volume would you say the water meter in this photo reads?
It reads 377857.5,gal
